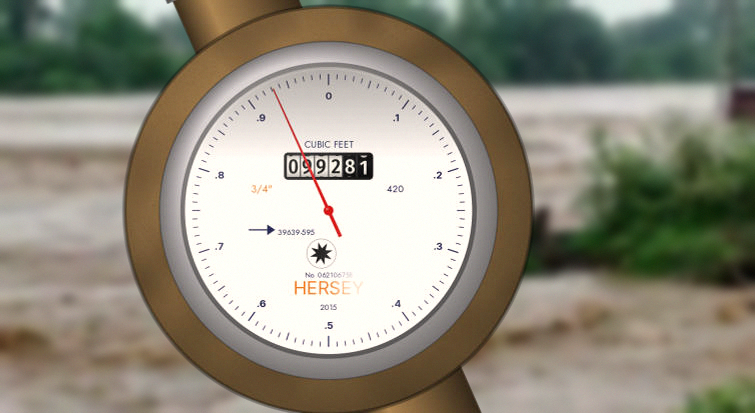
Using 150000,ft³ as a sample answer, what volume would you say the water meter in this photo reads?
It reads 99280.93,ft³
